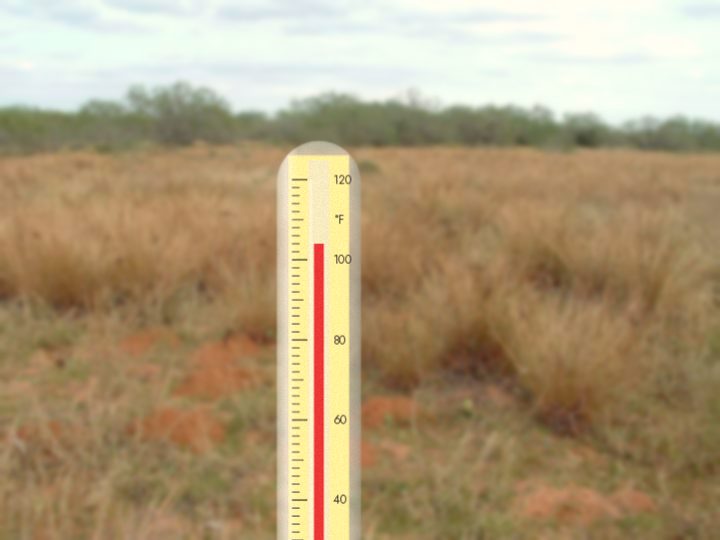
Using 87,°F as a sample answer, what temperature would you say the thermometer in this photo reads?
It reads 104,°F
